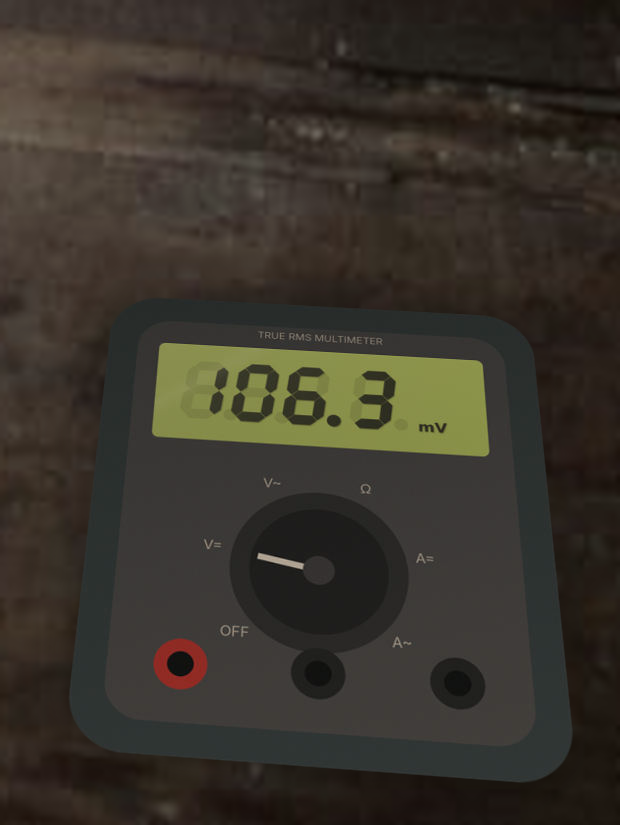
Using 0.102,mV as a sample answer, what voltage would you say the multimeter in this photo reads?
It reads 106.3,mV
